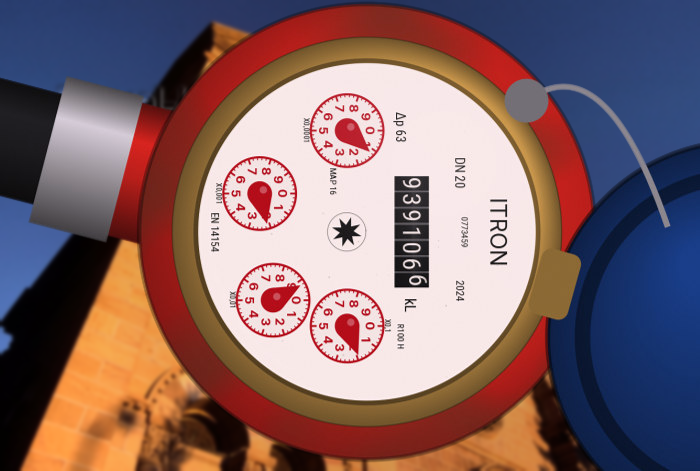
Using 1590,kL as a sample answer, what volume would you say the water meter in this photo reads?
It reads 9391066.1921,kL
